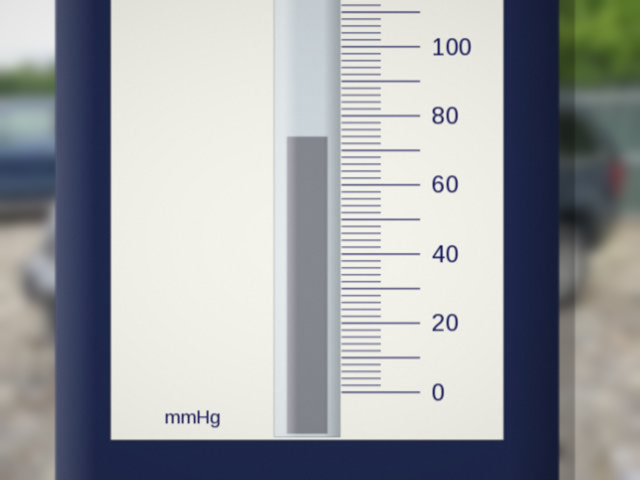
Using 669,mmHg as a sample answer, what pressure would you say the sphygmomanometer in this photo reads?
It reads 74,mmHg
